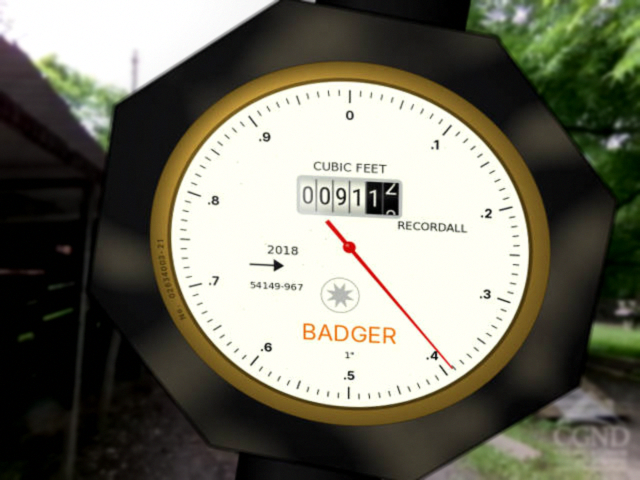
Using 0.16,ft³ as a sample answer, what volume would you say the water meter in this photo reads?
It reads 9112.39,ft³
